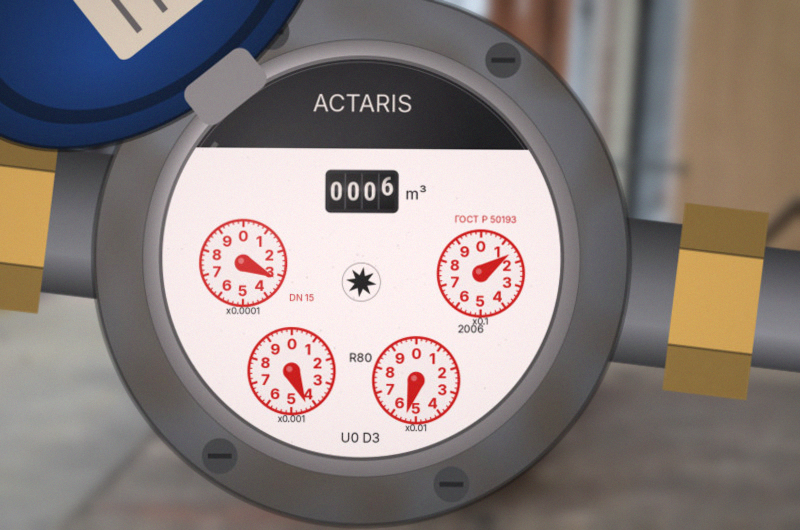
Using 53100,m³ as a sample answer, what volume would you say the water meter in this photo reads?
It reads 6.1543,m³
